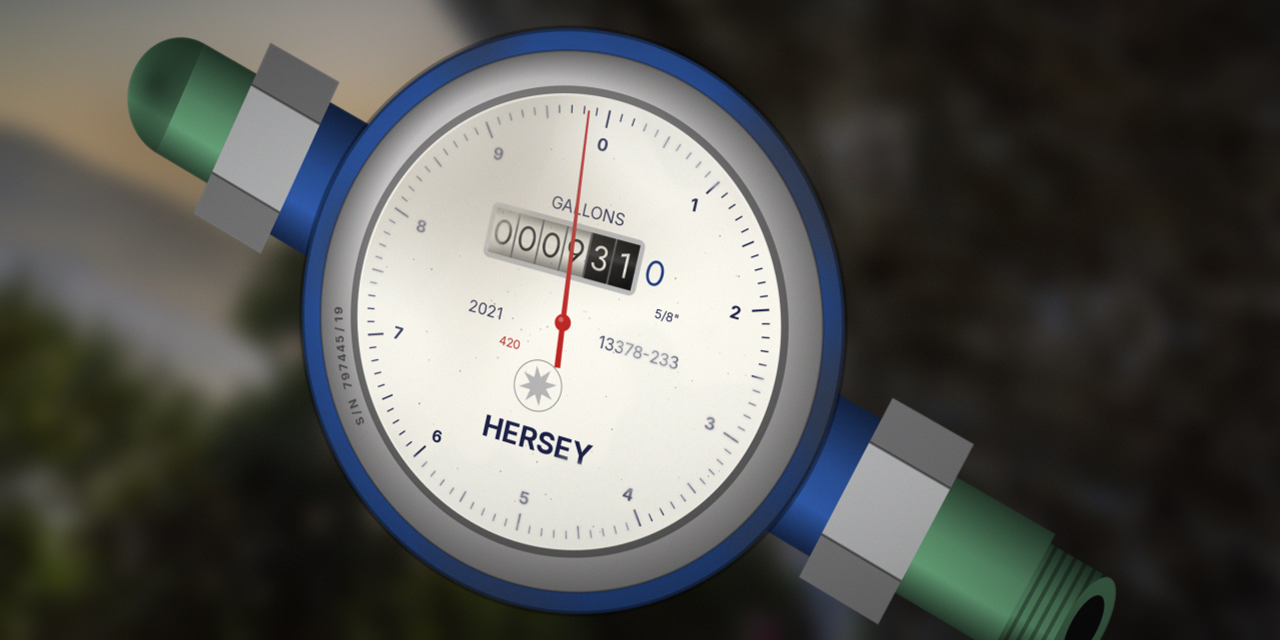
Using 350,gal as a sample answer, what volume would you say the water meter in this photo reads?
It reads 9309.8,gal
